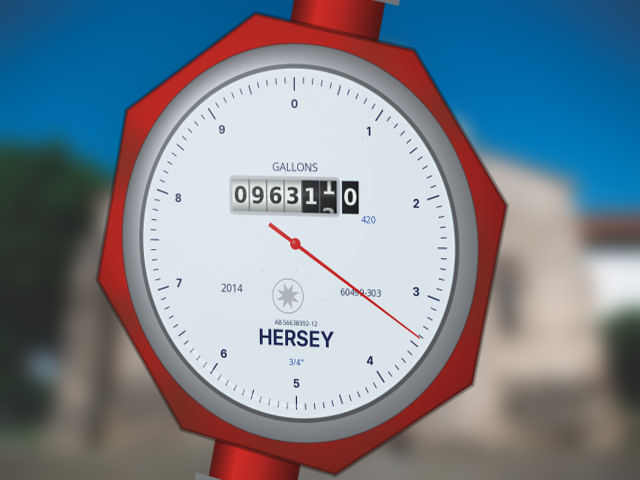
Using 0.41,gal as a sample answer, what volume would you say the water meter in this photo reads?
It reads 963113.4,gal
